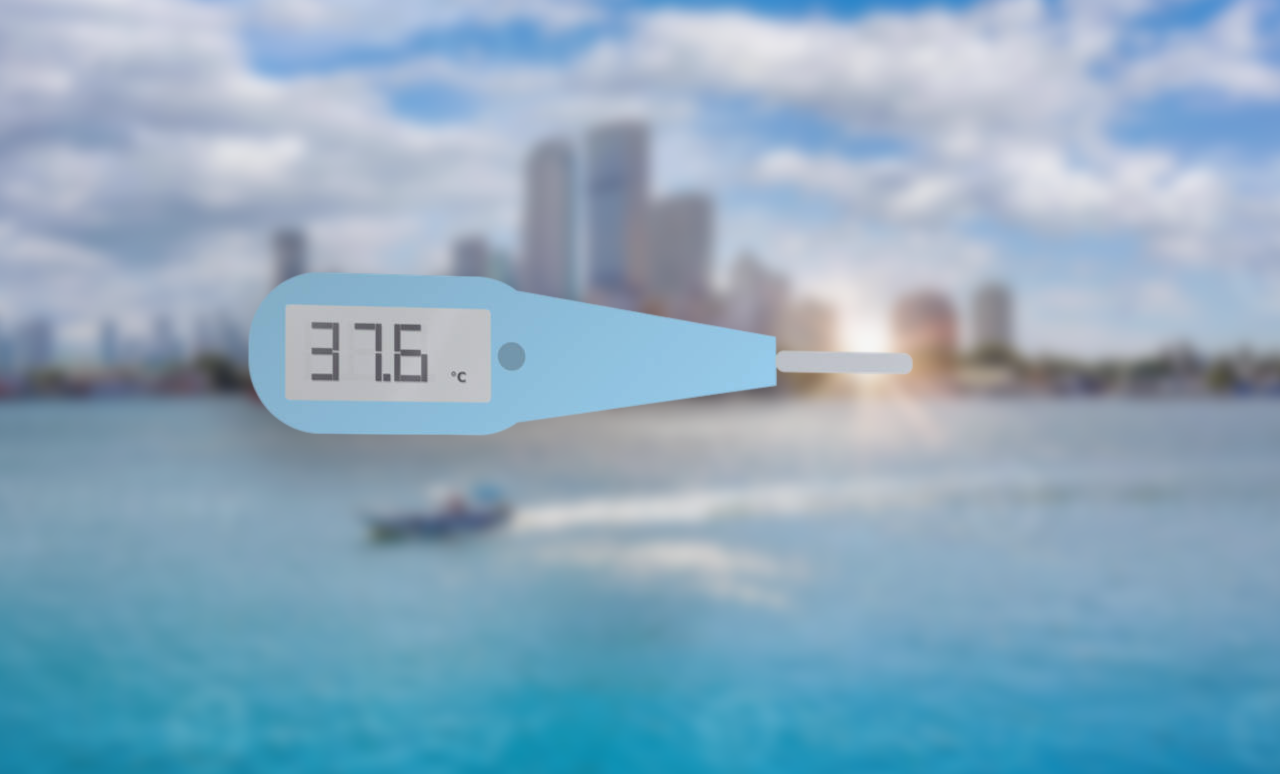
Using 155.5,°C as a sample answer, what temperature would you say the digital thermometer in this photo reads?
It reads 37.6,°C
